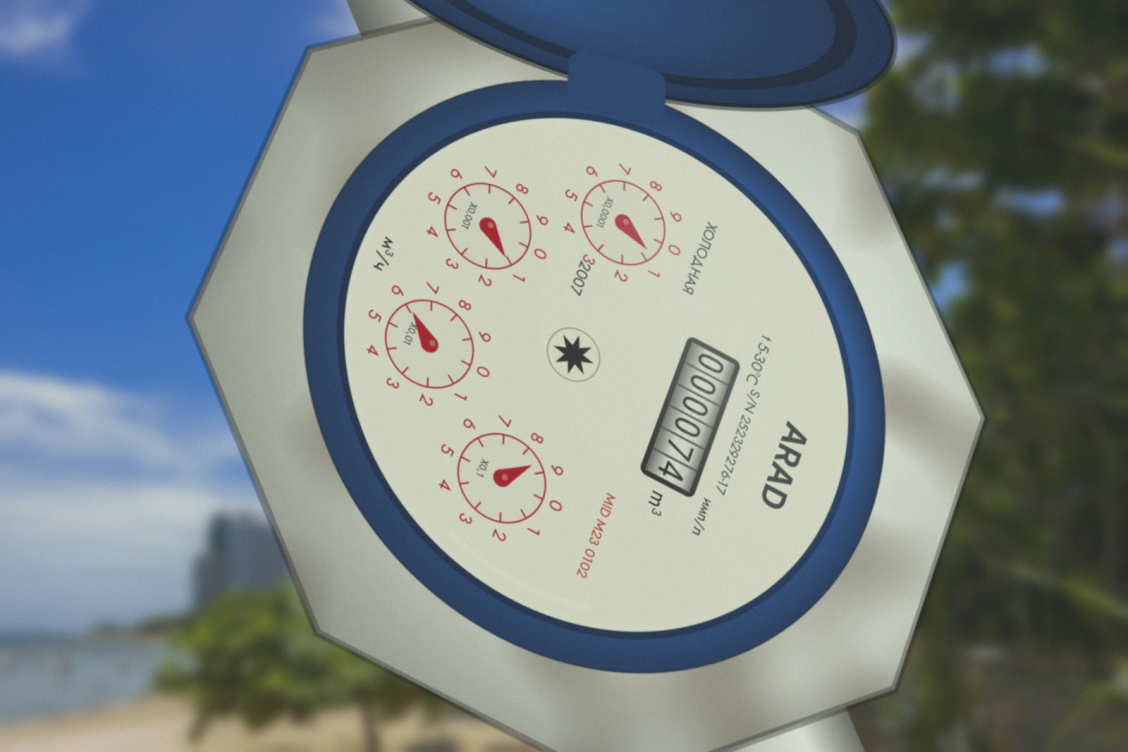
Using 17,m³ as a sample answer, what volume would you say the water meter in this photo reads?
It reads 74.8610,m³
